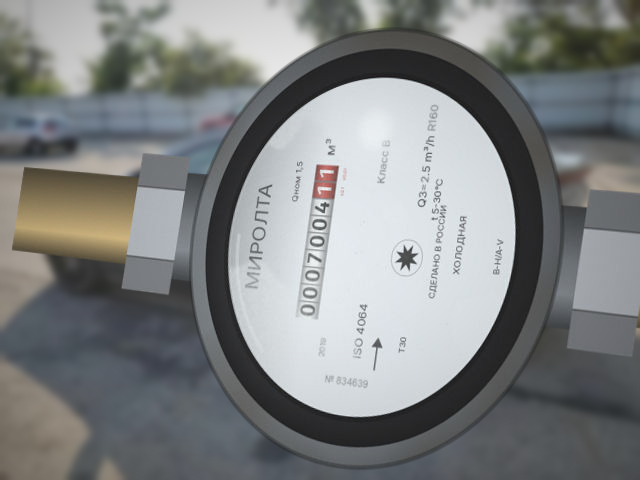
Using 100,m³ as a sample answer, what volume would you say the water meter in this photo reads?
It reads 7004.11,m³
